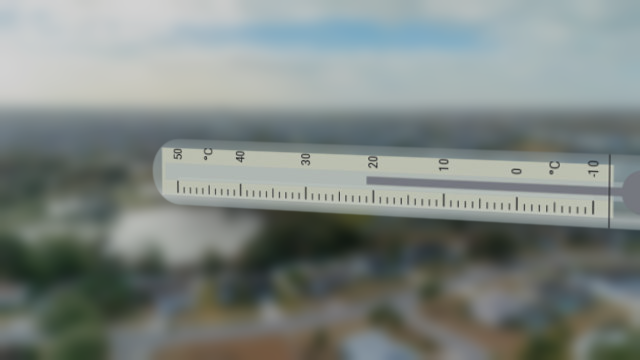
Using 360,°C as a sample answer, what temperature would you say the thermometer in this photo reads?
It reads 21,°C
